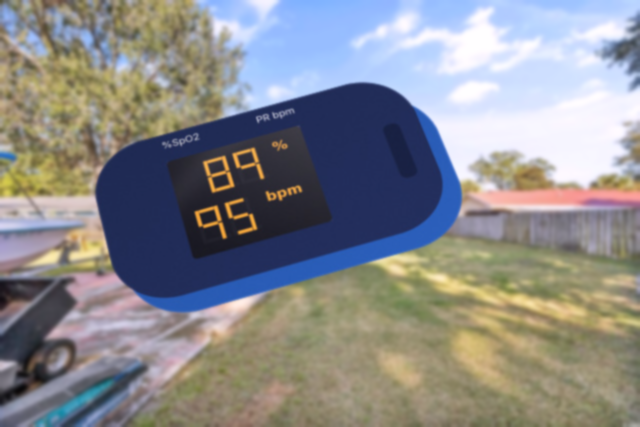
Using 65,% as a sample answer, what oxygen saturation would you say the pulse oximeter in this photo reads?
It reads 89,%
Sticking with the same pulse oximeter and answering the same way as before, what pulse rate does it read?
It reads 95,bpm
